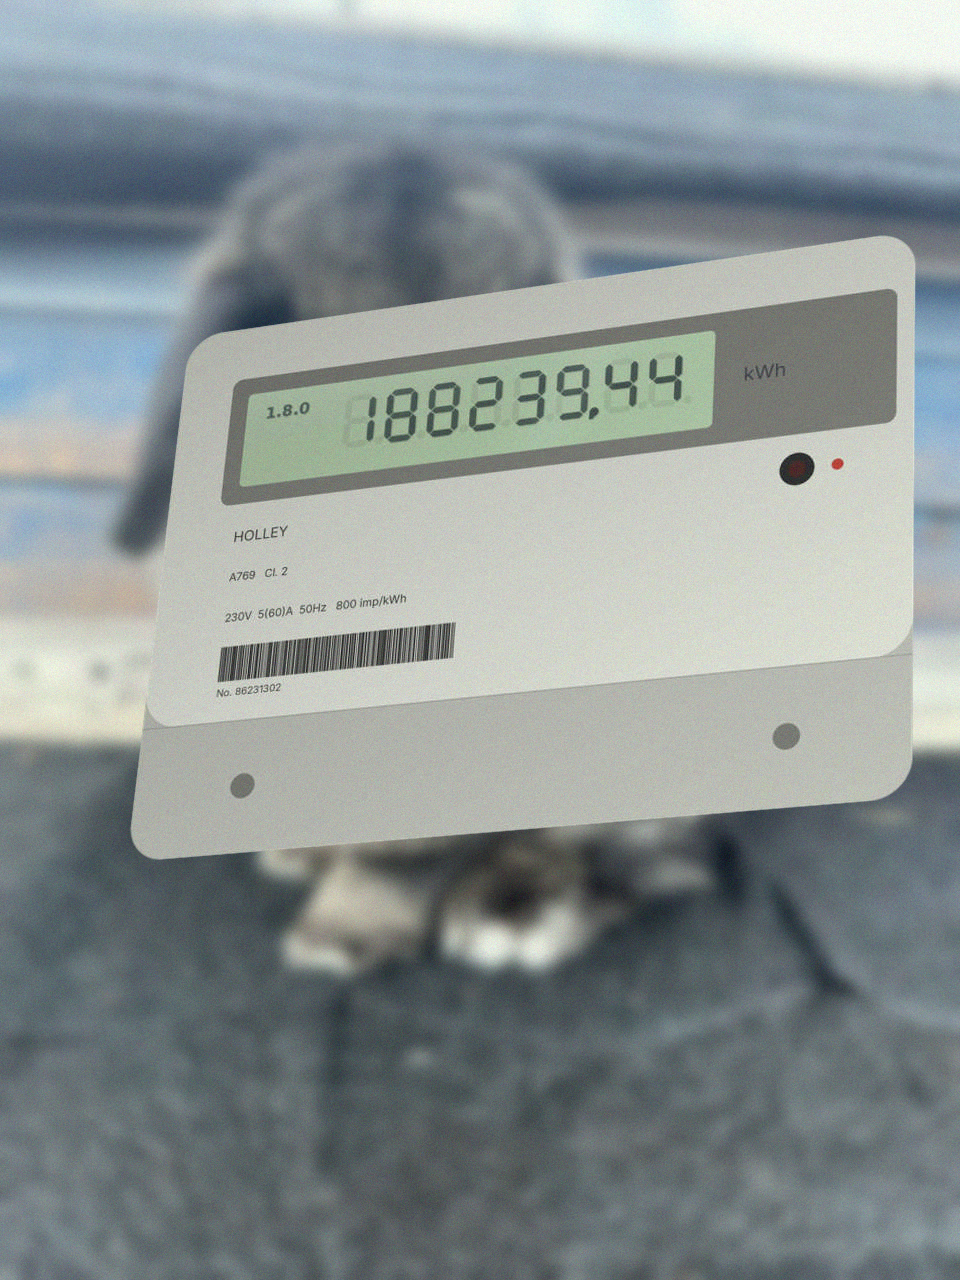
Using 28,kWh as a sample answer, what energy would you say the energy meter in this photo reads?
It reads 188239.44,kWh
